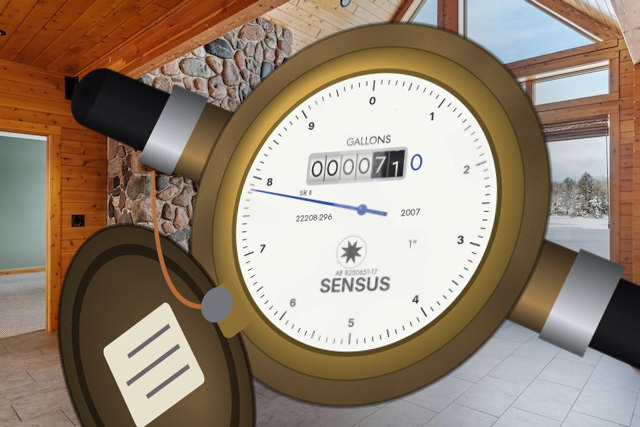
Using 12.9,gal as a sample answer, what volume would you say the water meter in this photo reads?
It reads 707.8,gal
